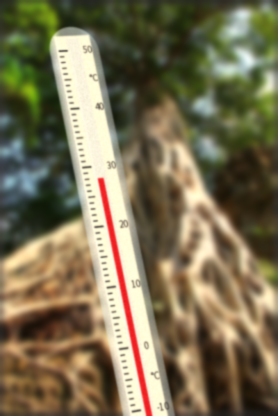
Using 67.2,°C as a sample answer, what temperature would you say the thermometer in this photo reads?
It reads 28,°C
